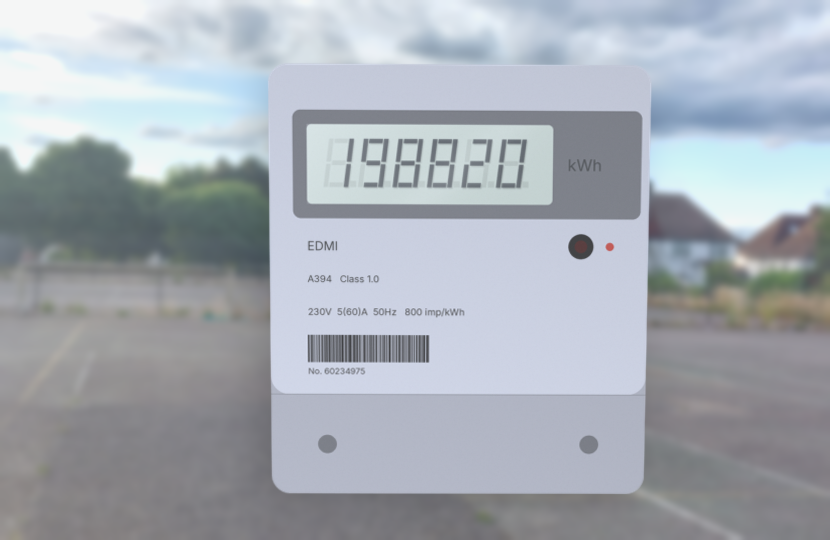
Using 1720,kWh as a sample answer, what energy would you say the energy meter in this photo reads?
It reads 198820,kWh
